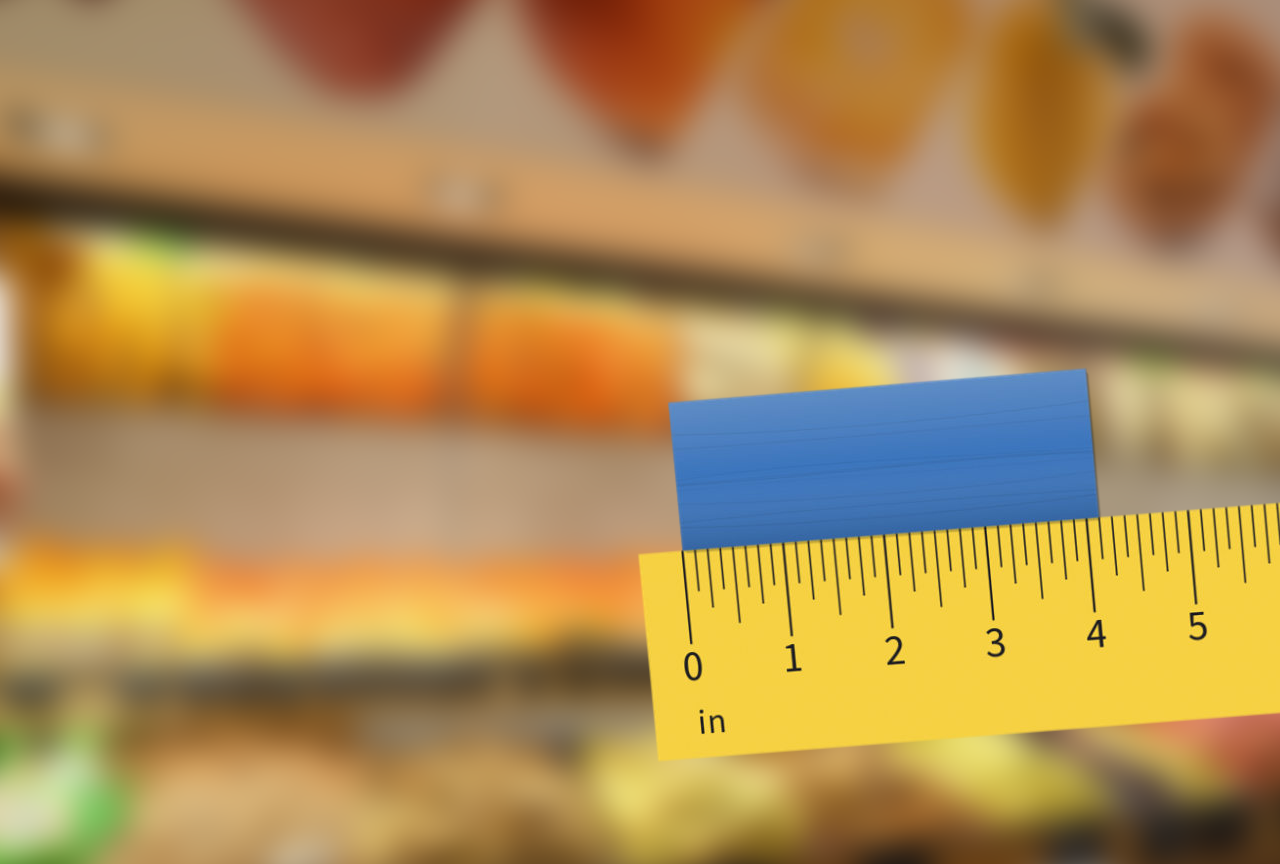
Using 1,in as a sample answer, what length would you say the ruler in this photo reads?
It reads 4.125,in
